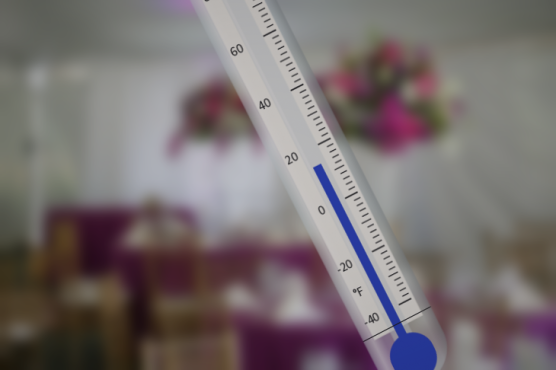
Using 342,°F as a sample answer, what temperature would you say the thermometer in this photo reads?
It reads 14,°F
